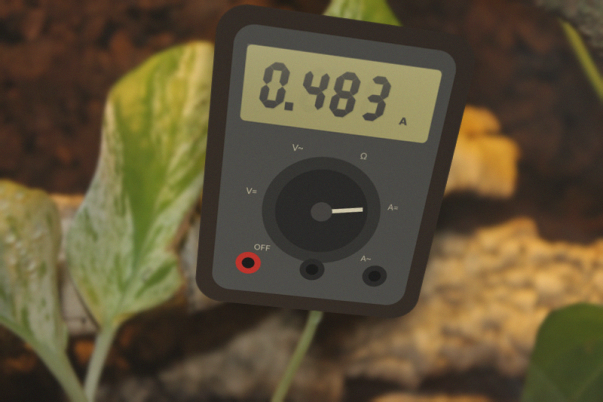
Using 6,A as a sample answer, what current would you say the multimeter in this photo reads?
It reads 0.483,A
